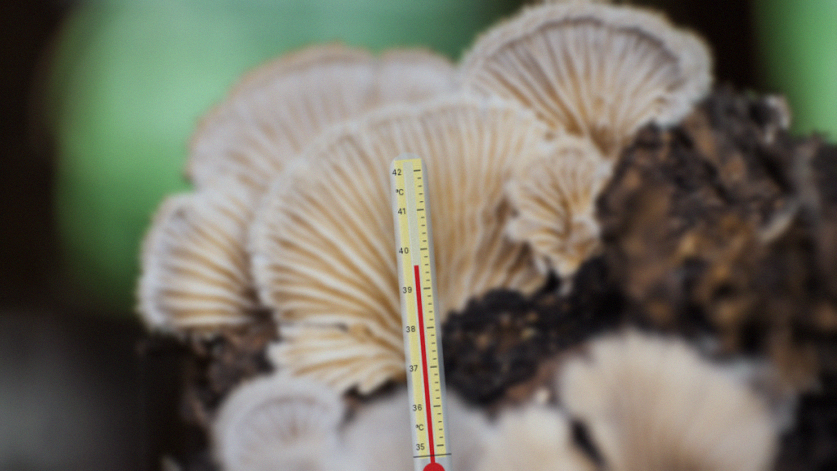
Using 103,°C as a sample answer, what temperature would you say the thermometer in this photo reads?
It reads 39.6,°C
